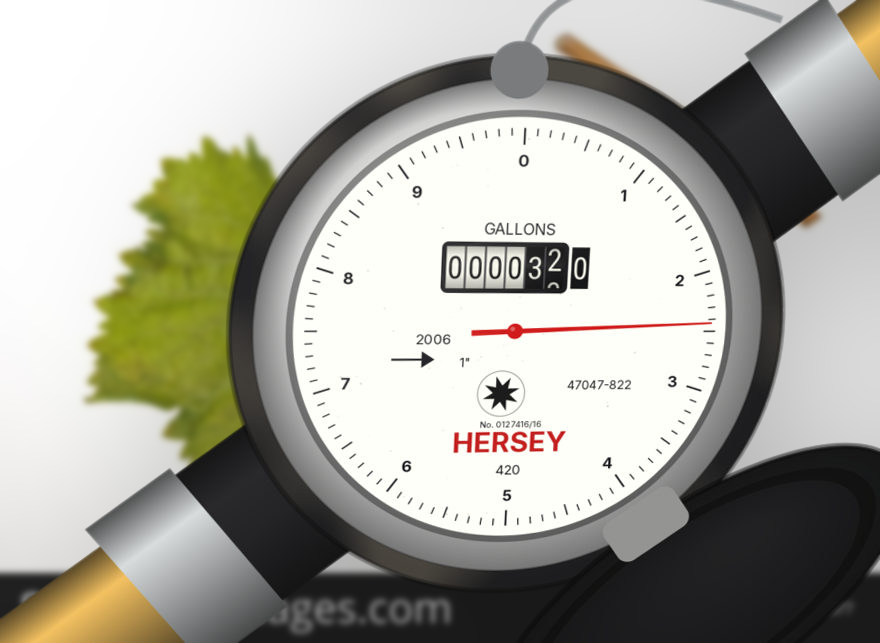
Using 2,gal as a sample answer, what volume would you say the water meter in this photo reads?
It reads 322.4,gal
